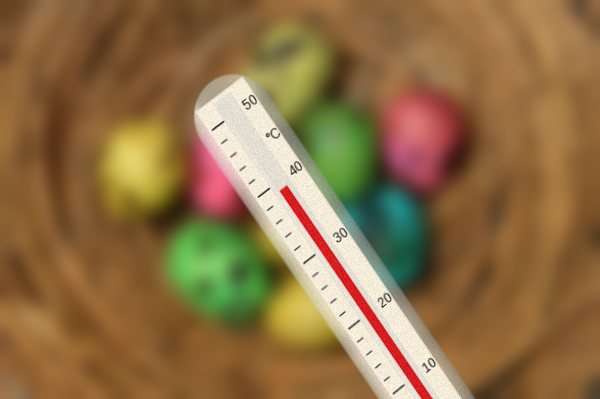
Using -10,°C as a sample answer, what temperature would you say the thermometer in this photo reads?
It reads 39,°C
